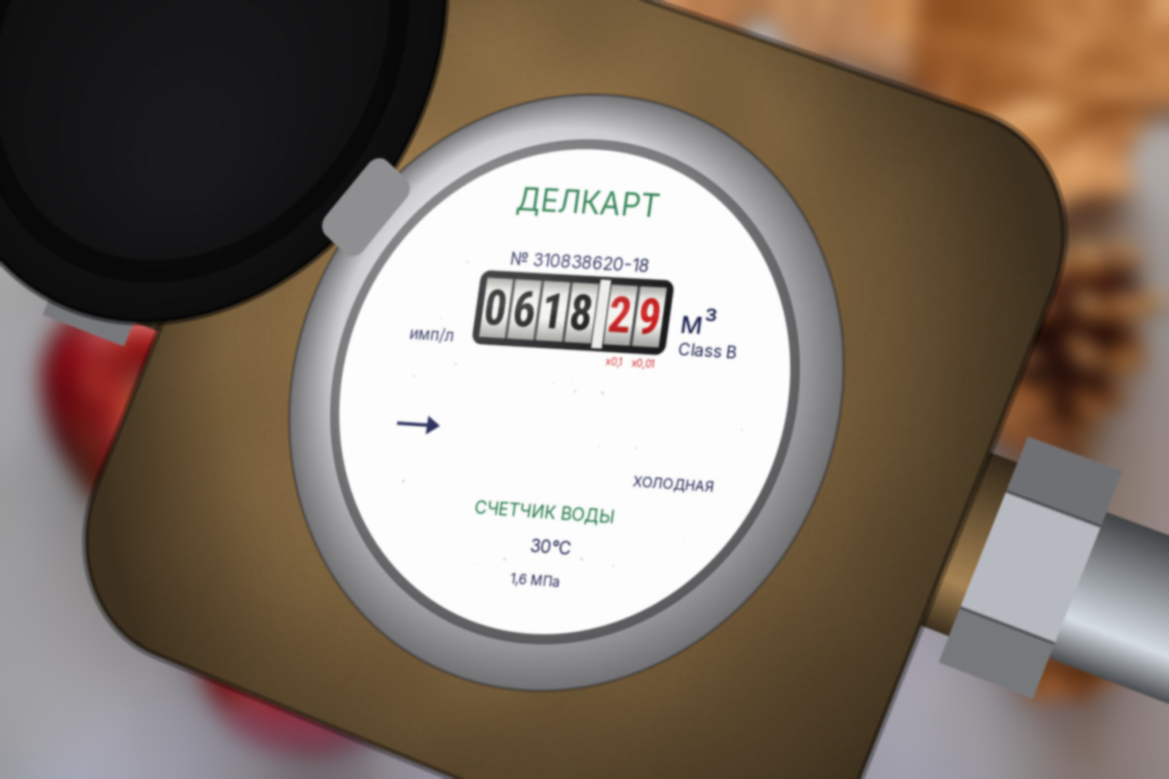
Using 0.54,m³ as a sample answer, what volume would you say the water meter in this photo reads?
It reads 618.29,m³
